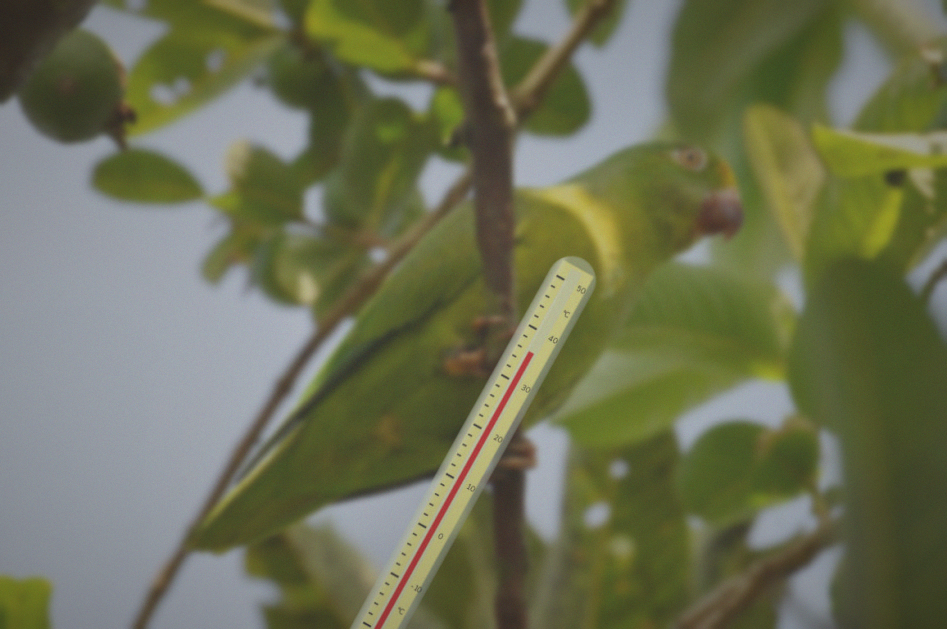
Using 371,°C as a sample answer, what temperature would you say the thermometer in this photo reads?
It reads 36,°C
